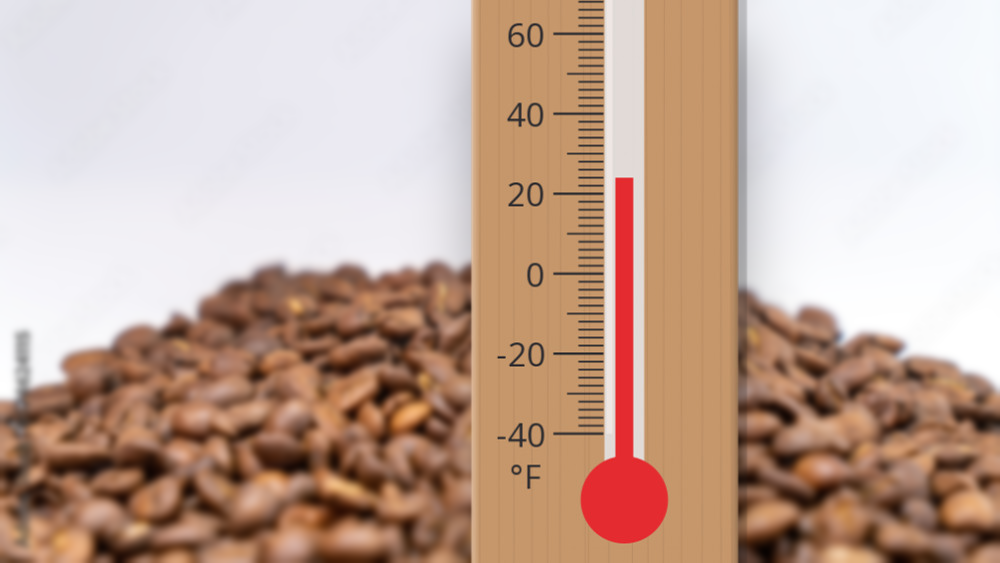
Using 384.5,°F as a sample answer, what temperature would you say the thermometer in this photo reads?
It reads 24,°F
